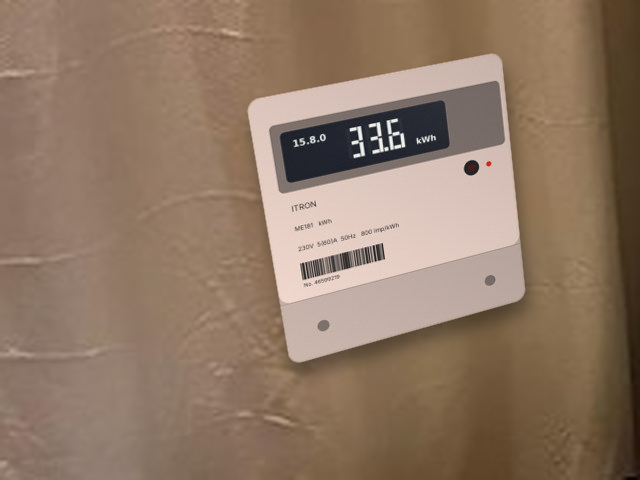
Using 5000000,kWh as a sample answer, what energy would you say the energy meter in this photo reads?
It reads 33.6,kWh
